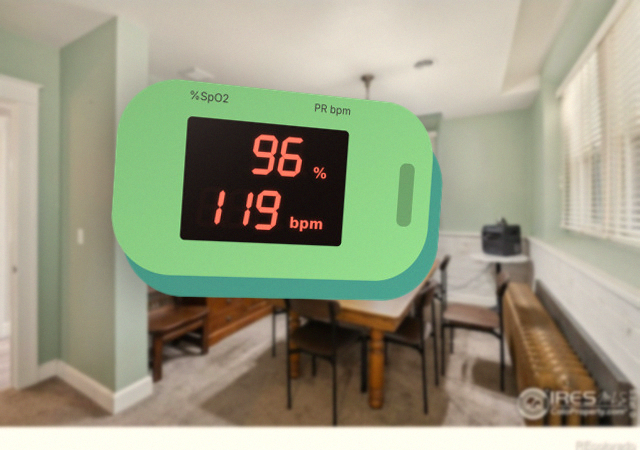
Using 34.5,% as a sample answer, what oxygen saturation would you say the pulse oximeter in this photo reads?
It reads 96,%
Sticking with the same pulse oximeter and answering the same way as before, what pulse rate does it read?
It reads 119,bpm
